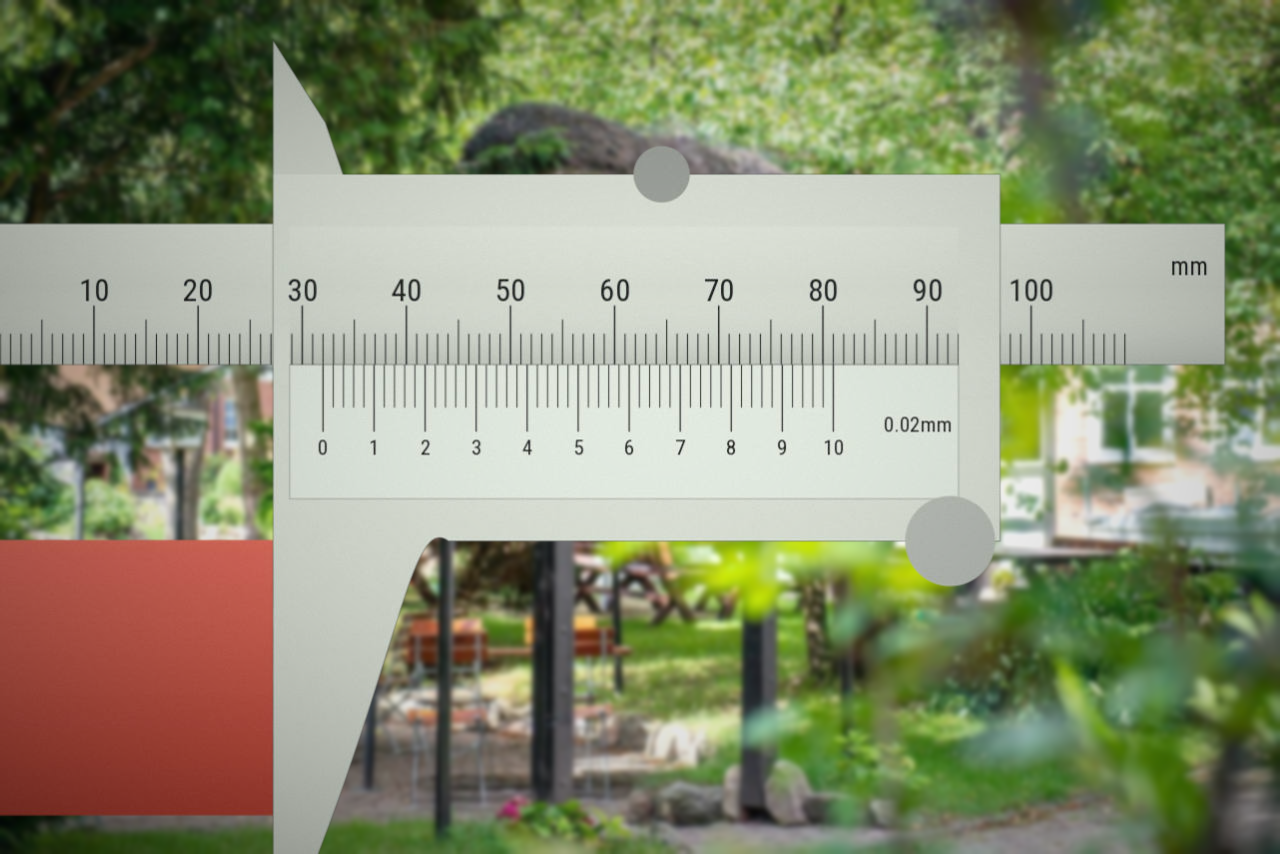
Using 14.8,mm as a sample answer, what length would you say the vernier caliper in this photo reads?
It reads 32.0,mm
